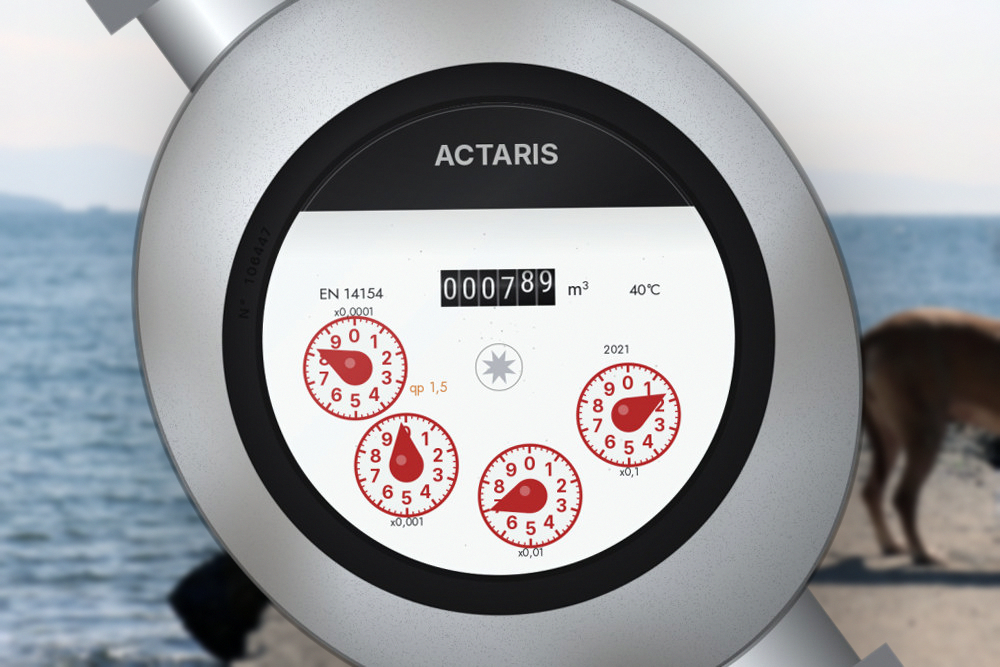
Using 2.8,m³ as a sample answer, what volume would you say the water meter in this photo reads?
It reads 789.1698,m³
